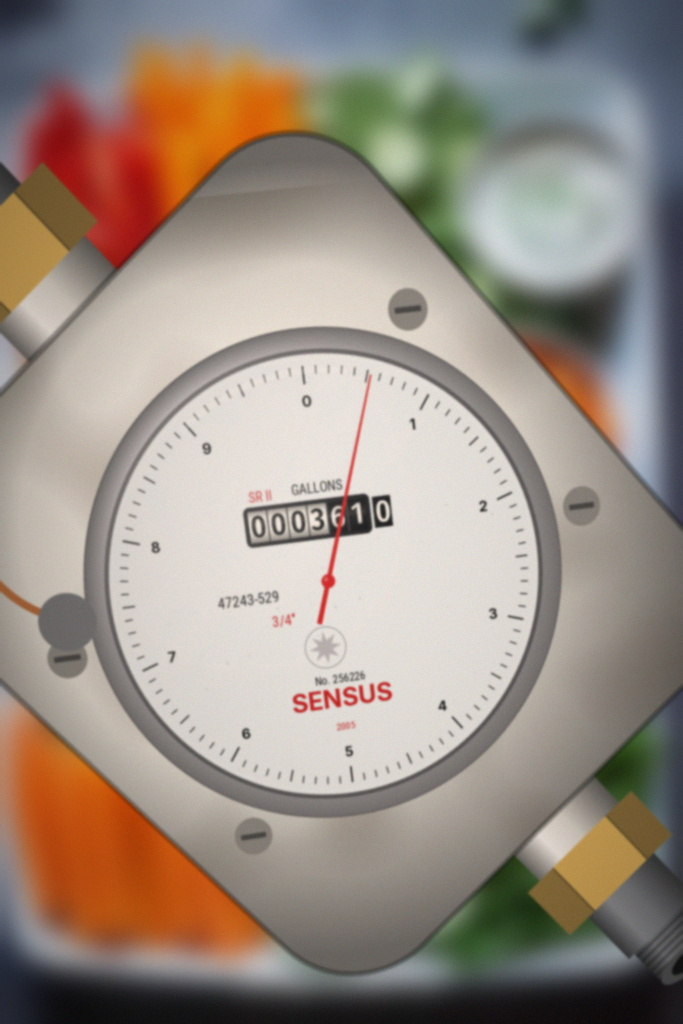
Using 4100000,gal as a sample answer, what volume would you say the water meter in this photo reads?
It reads 3610.5,gal
